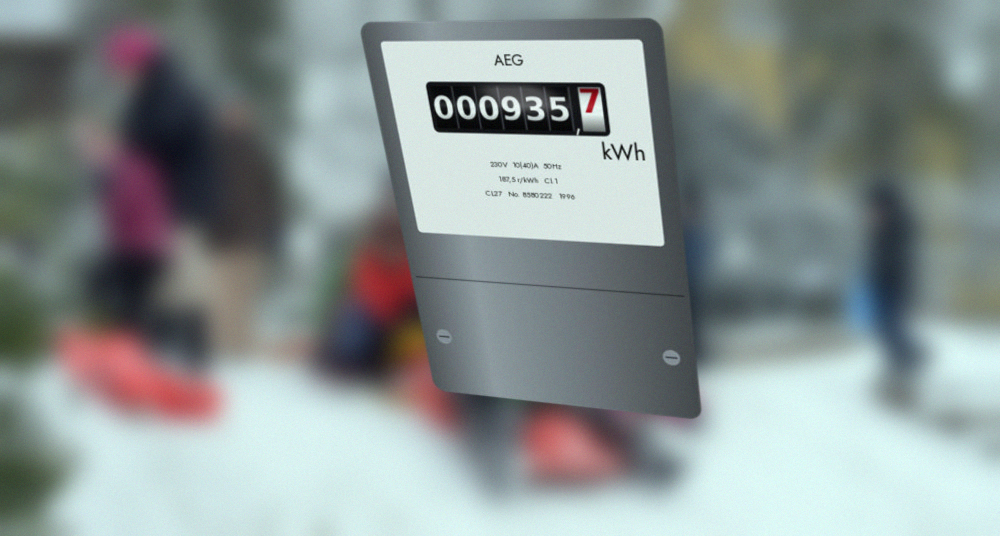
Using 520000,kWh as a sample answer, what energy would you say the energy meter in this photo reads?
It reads 935.7,kWh
